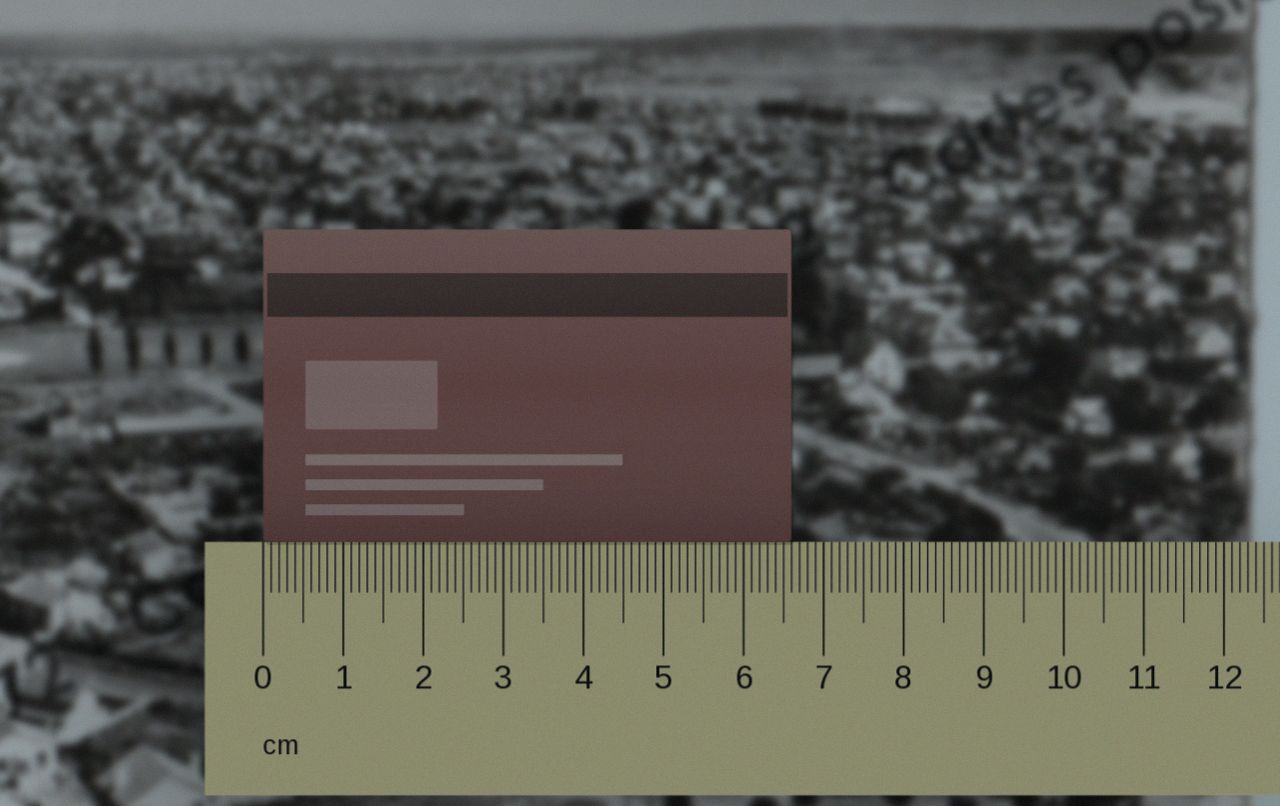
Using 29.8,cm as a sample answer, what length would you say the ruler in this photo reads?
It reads 6.6,cm
